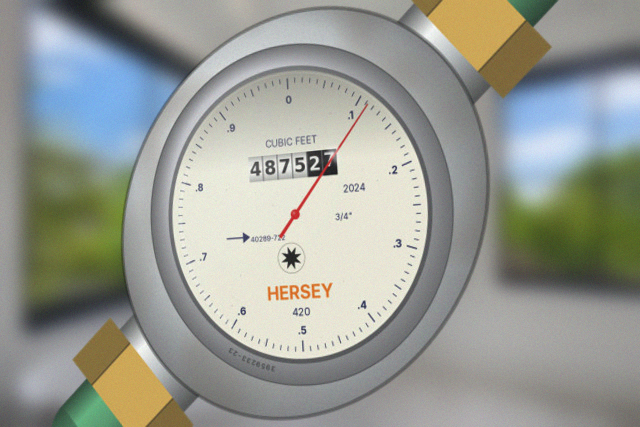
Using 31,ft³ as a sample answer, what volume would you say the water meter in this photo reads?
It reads 487527.11,ft³
